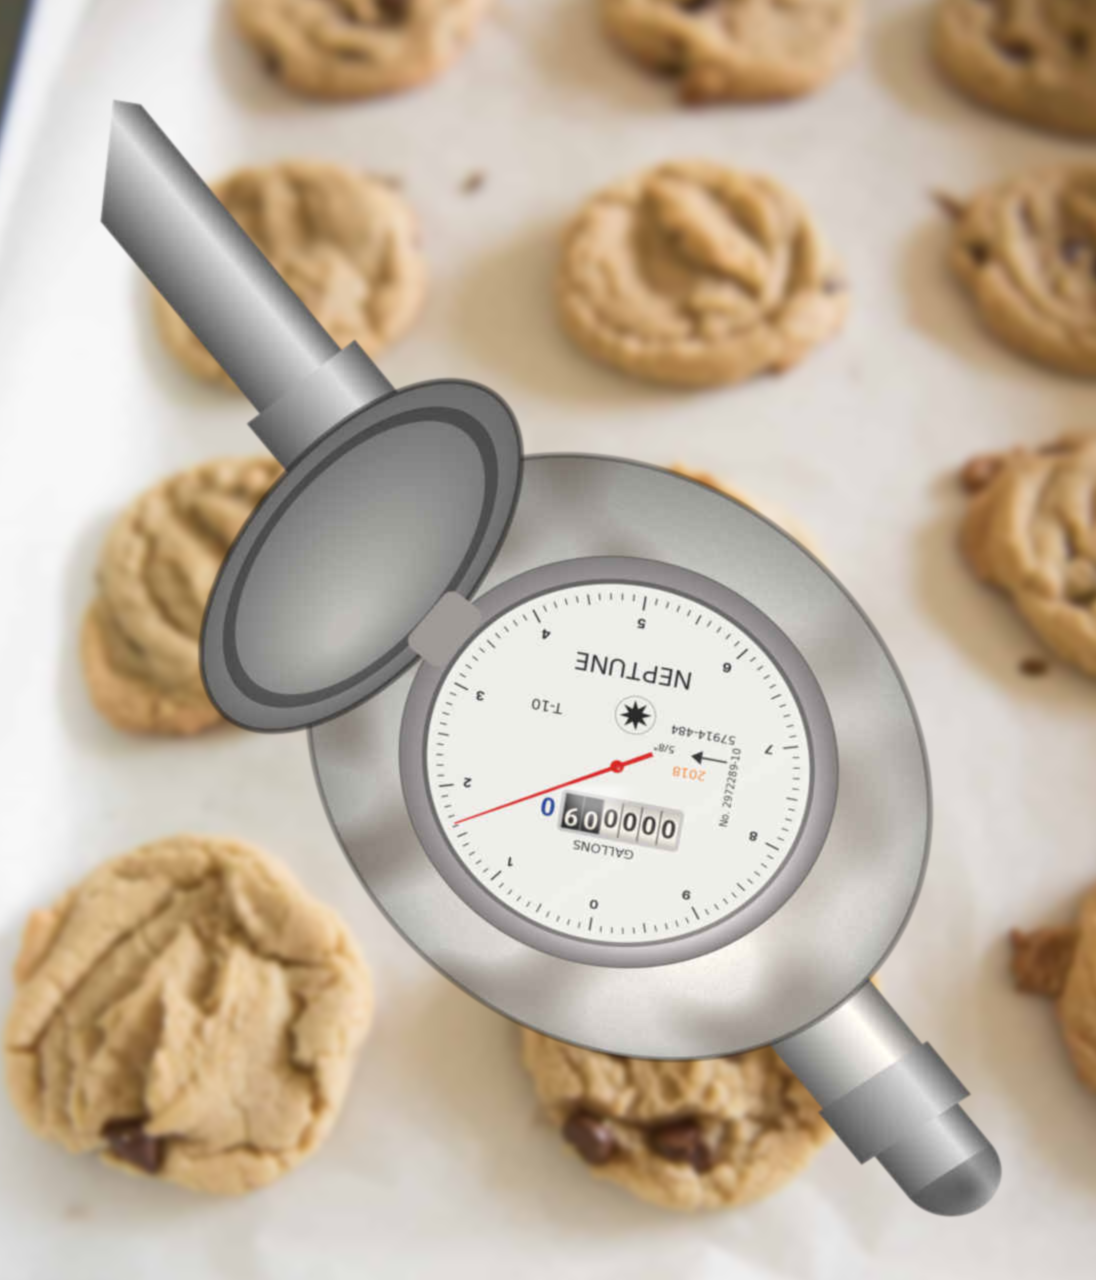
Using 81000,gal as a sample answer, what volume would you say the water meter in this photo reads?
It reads 91.6,gal
